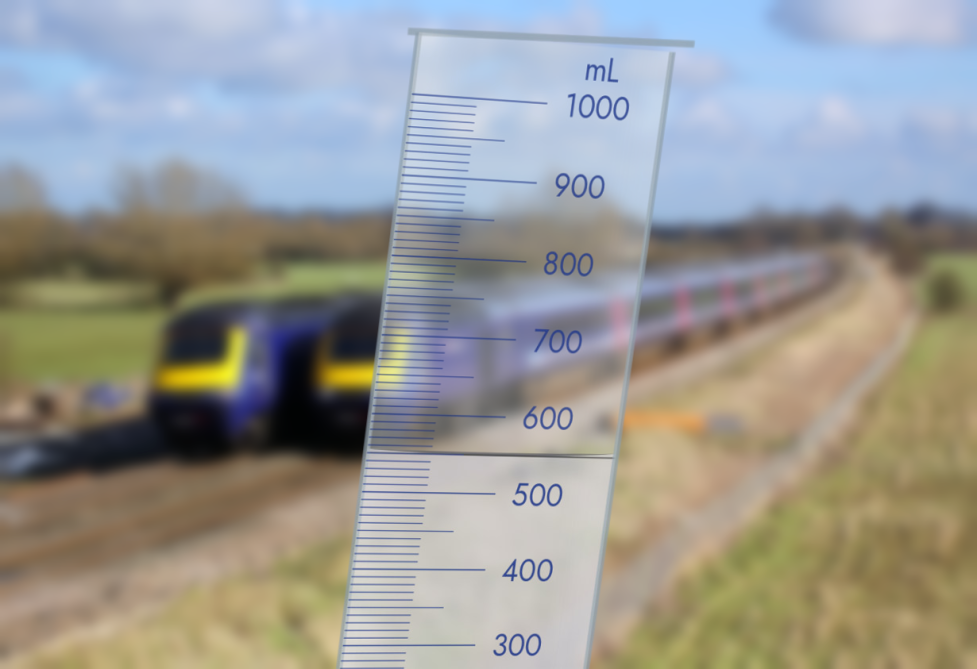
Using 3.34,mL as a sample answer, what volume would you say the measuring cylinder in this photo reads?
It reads 550,mL
